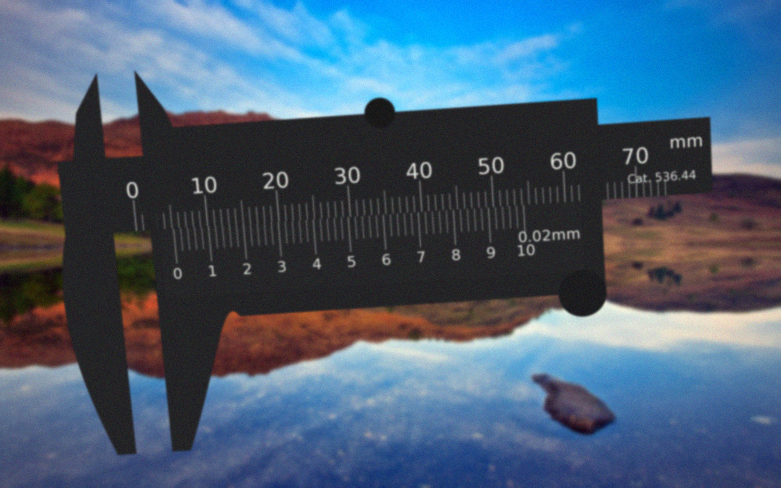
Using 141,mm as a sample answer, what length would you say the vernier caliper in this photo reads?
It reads 5.2,mm
